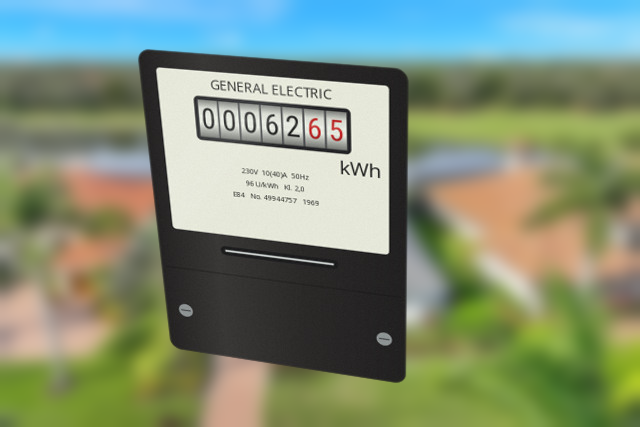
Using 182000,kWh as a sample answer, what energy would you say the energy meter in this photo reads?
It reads 62.65,kWh
